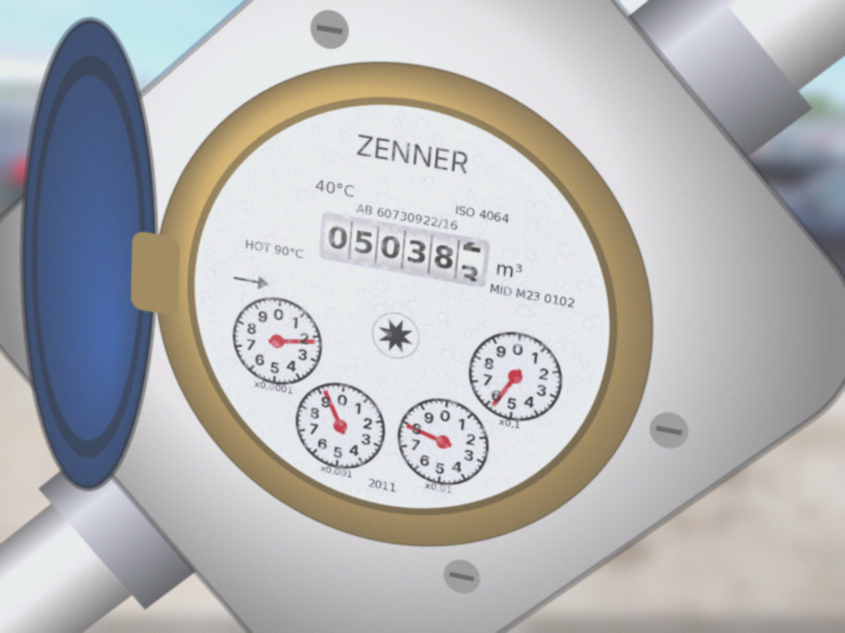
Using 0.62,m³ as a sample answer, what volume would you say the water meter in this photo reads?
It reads 50382.5792,m³
